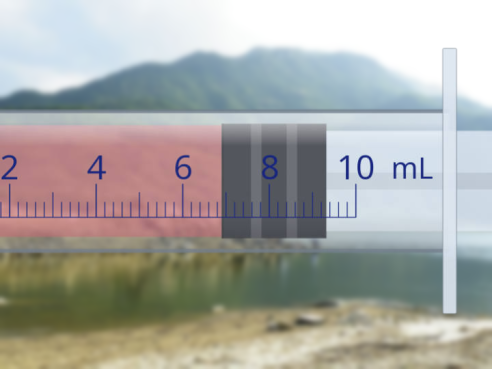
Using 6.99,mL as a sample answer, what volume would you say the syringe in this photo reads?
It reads 6.9,mL
